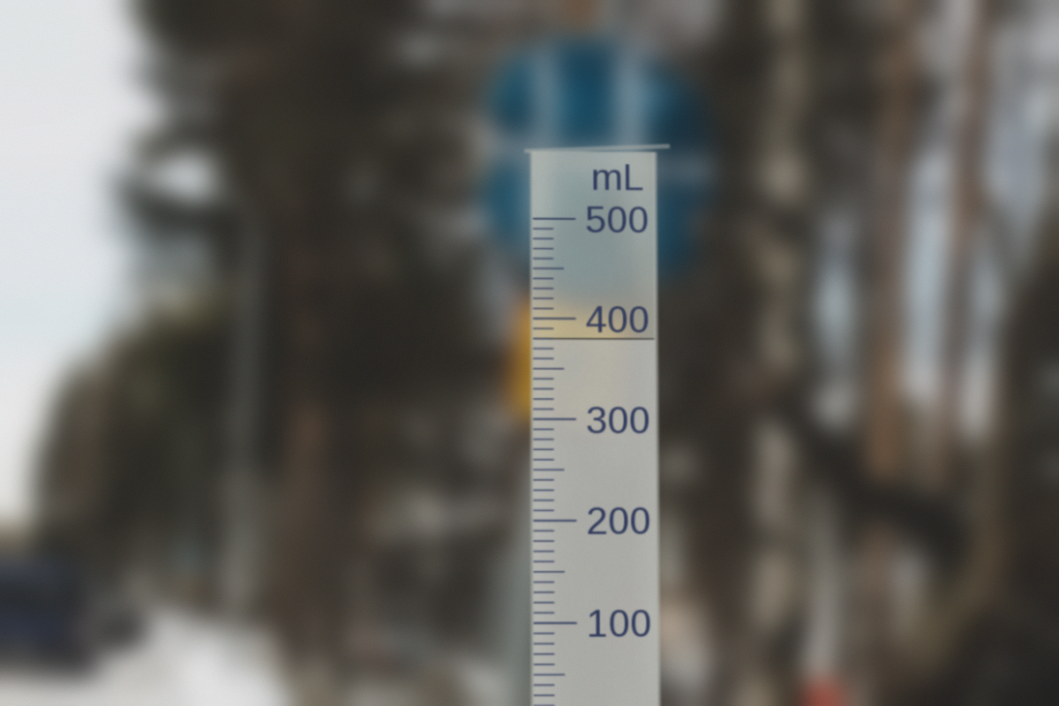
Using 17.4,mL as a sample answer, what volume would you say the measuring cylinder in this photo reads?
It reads 380,mL
